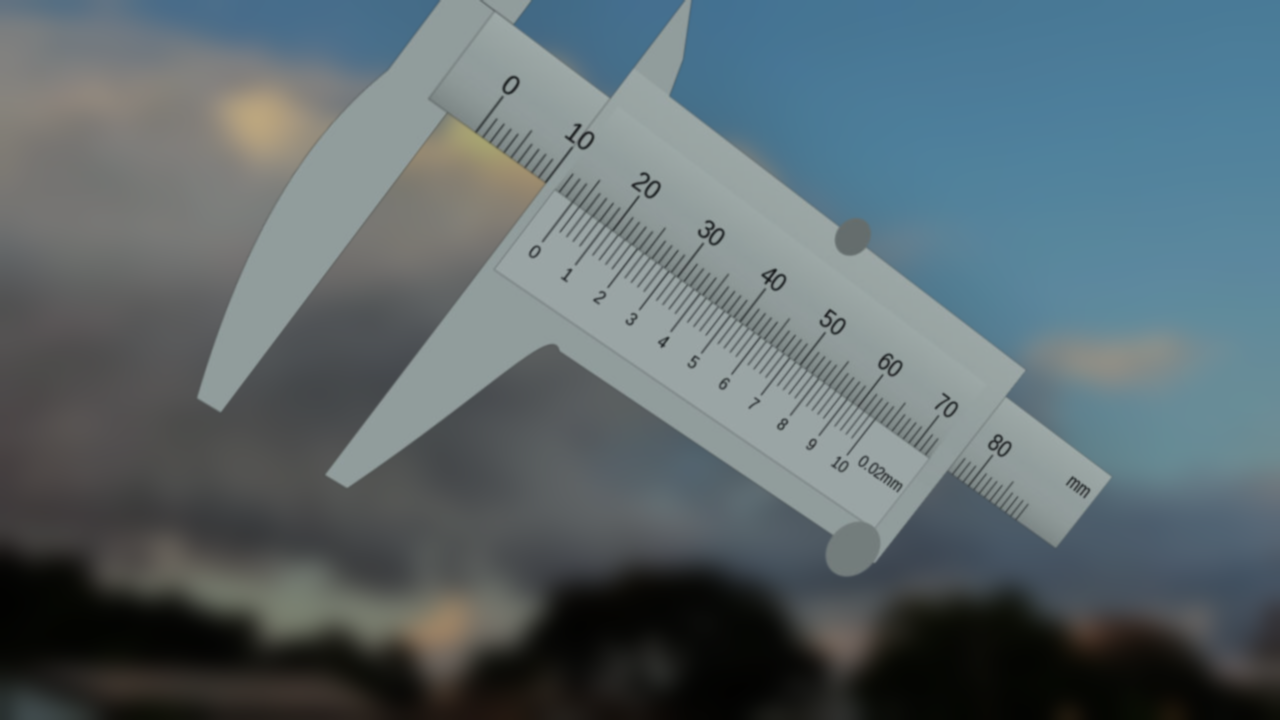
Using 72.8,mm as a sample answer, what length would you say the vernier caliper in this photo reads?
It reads 14.0,mm
